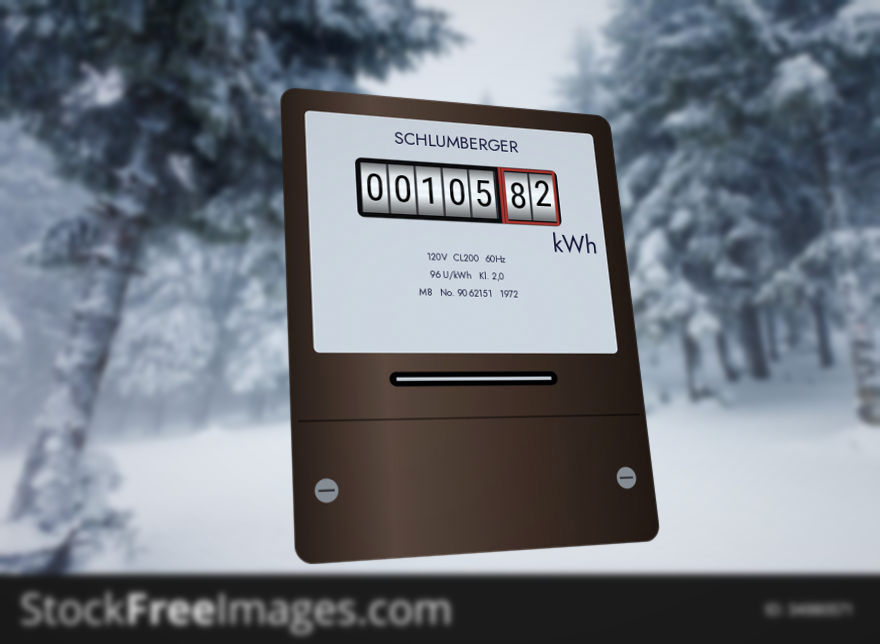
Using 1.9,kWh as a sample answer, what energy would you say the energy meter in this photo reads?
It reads 105.82,kWh
